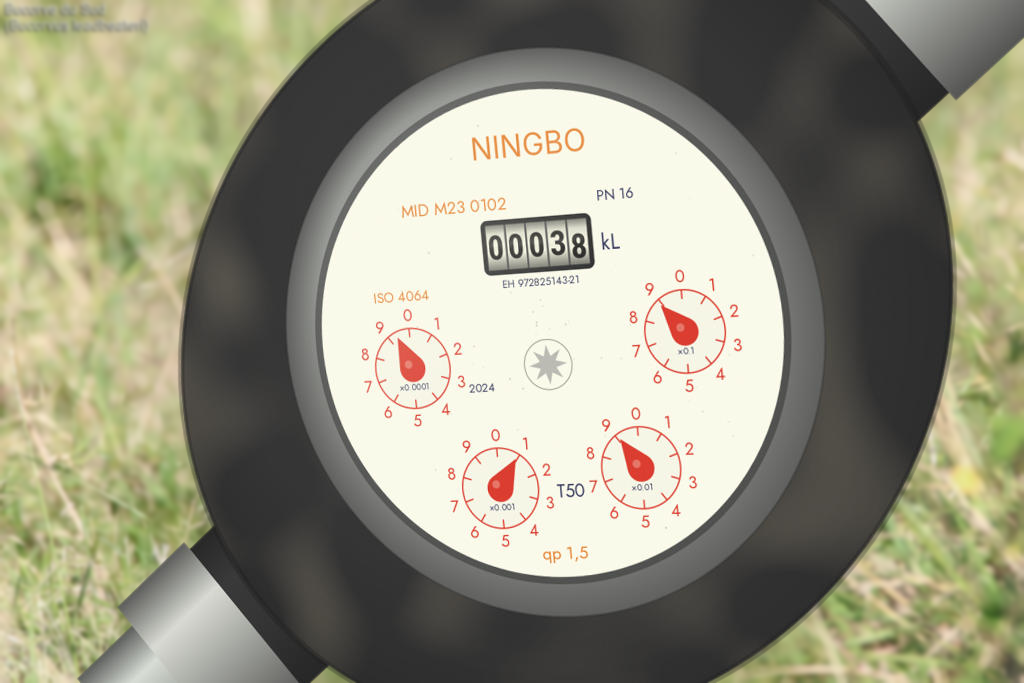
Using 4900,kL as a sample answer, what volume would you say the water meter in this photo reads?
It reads 37.8909,kL
